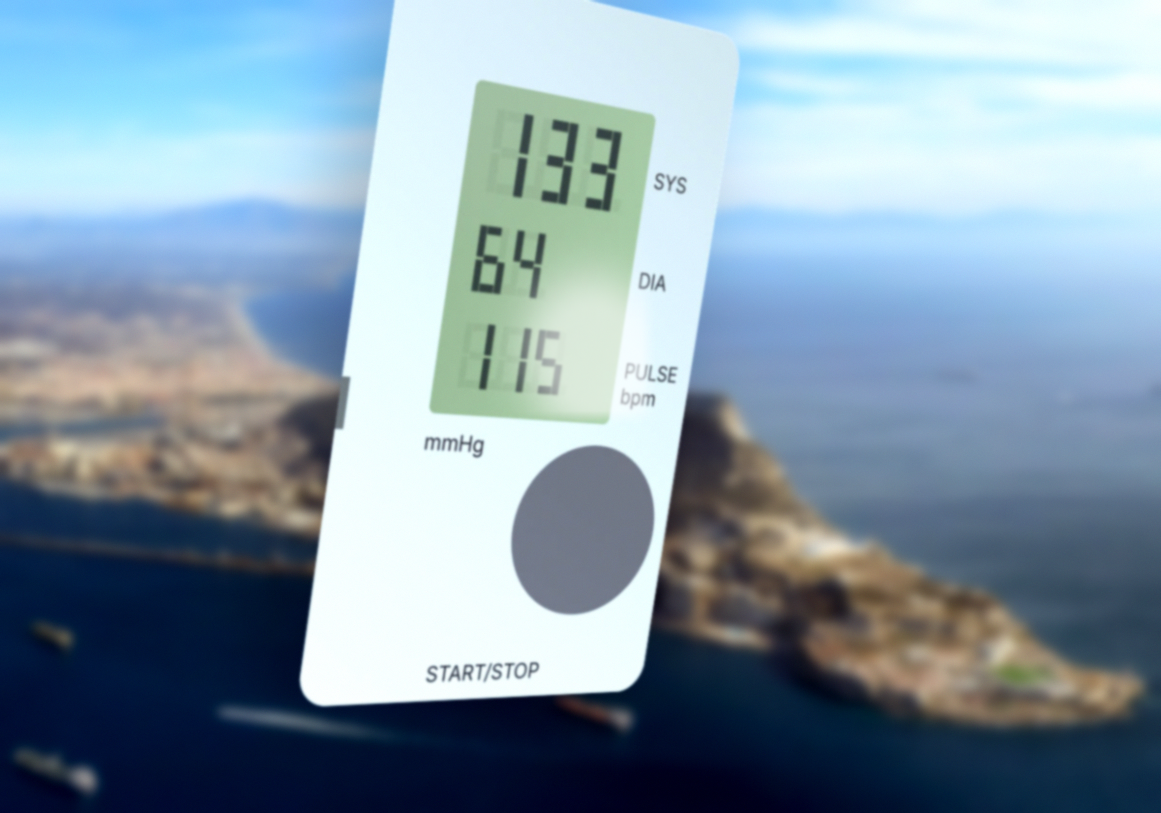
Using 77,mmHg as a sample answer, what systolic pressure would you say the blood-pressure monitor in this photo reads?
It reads 133,mmHg
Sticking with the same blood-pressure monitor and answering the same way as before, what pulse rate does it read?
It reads 115,bpm
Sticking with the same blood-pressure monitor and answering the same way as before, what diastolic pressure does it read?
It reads 64,mmHg
